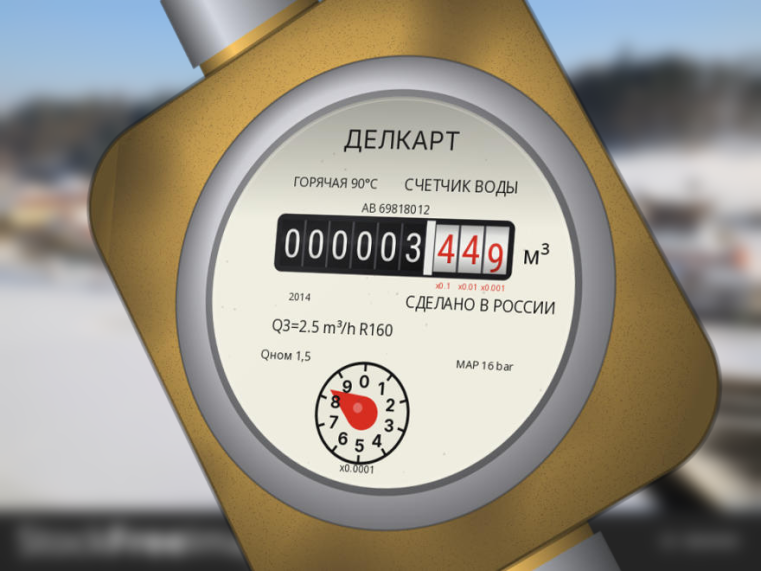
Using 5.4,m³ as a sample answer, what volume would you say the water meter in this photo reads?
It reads 3.4488,m³
